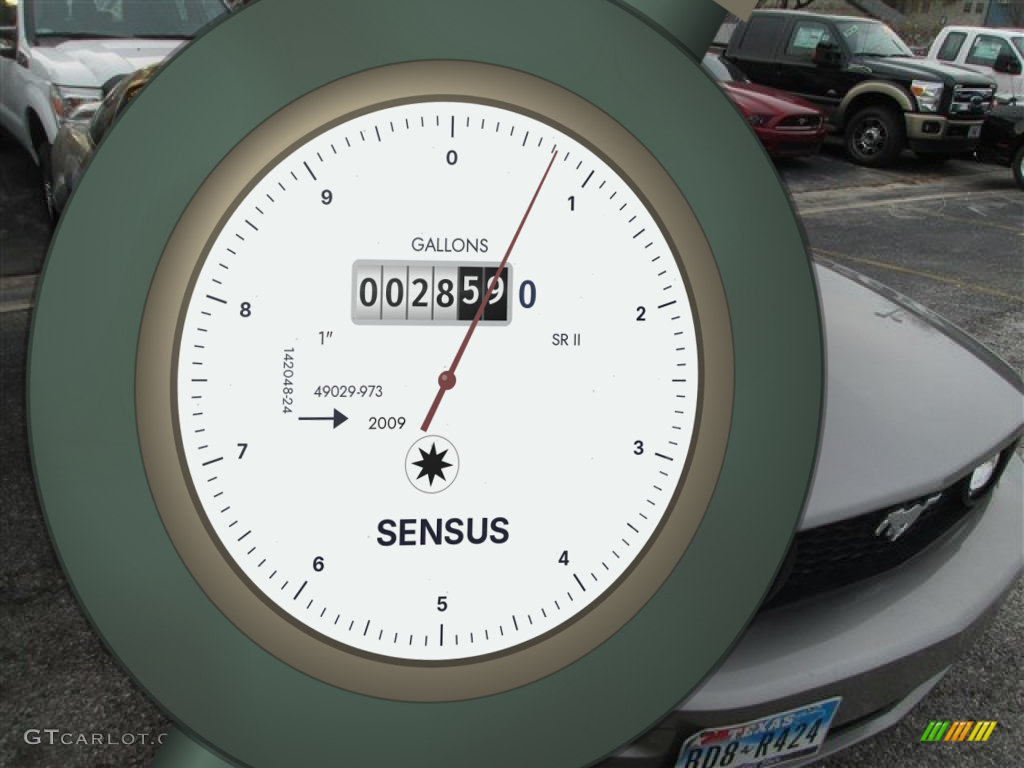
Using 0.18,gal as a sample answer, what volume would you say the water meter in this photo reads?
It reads 28590.7,gal
